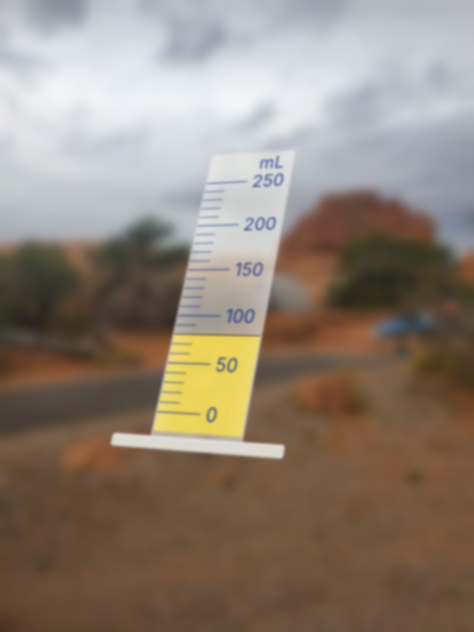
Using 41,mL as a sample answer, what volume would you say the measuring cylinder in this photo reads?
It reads 80,mL
